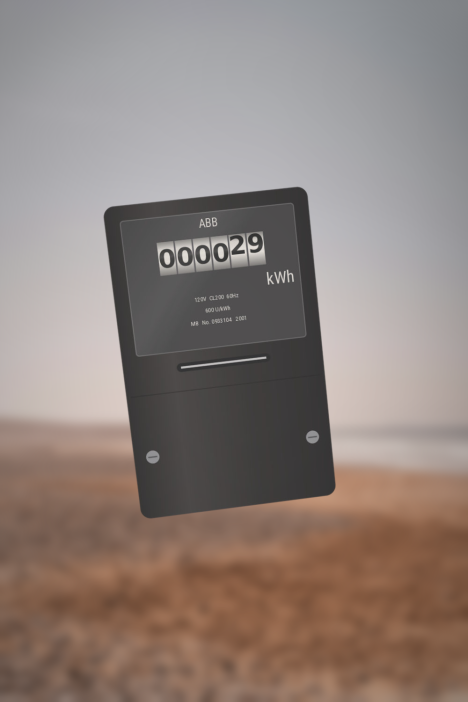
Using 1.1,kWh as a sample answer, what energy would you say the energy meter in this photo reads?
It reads 29,kWh
